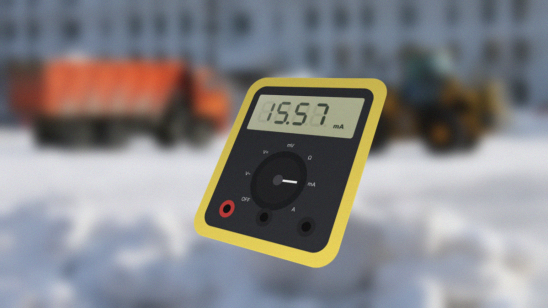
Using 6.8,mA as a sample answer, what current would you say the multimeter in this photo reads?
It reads 15.57,mA
